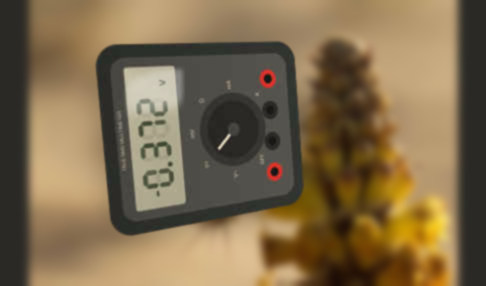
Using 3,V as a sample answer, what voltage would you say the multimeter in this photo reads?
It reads -0.372,V
